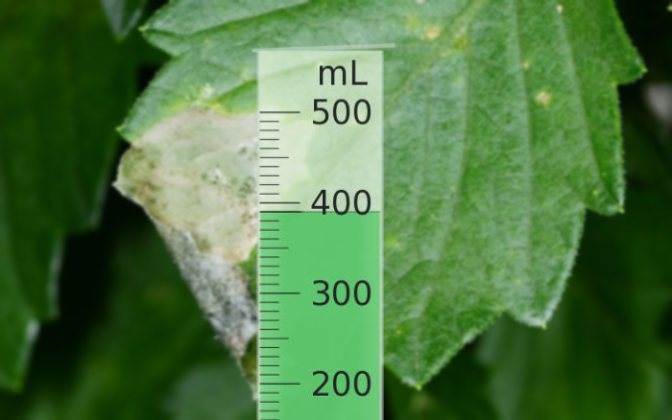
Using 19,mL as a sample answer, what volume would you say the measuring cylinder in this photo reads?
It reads 390,mL
